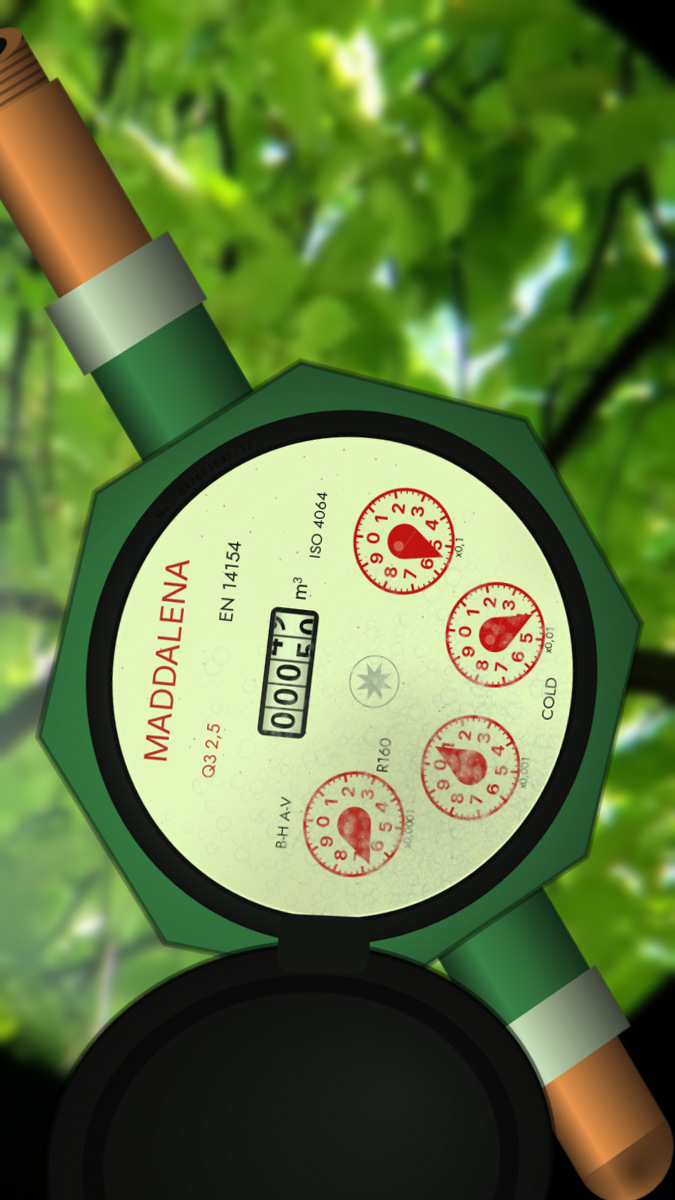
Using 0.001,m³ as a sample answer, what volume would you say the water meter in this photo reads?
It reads 49.5406,m³
